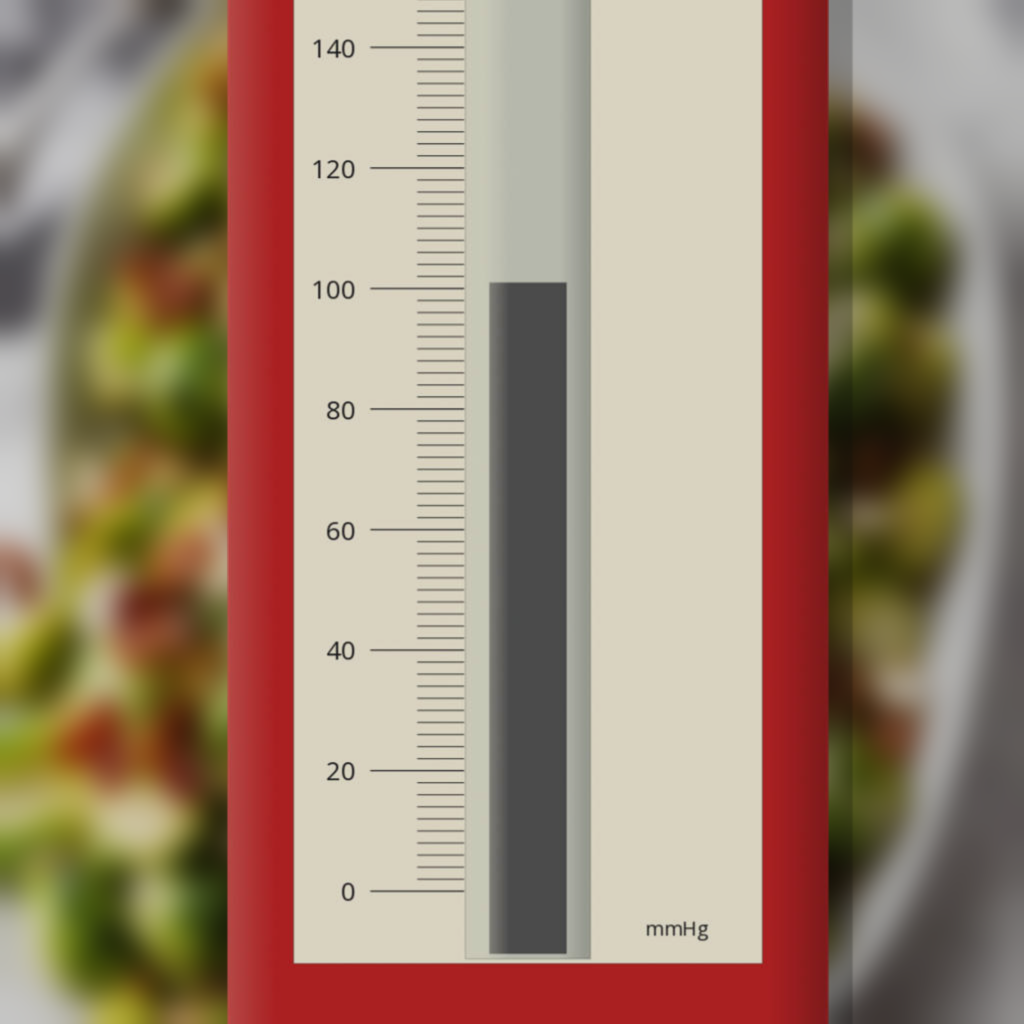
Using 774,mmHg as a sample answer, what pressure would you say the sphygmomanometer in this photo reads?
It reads 101,mmHg
